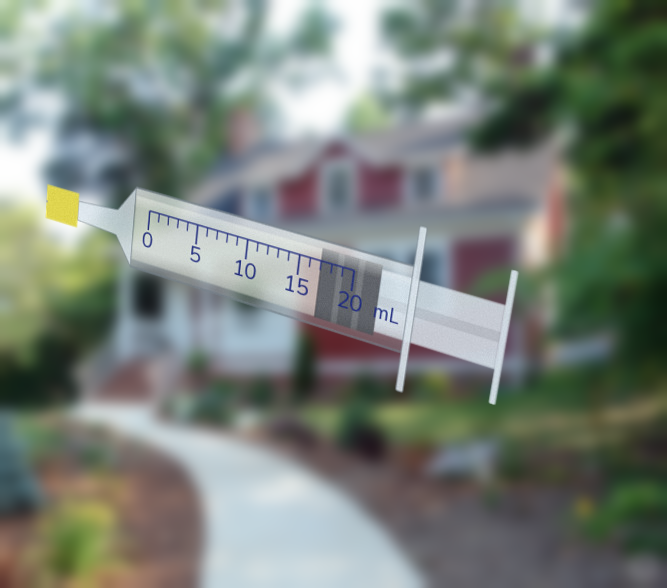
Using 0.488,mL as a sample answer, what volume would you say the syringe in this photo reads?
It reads 17,mL
